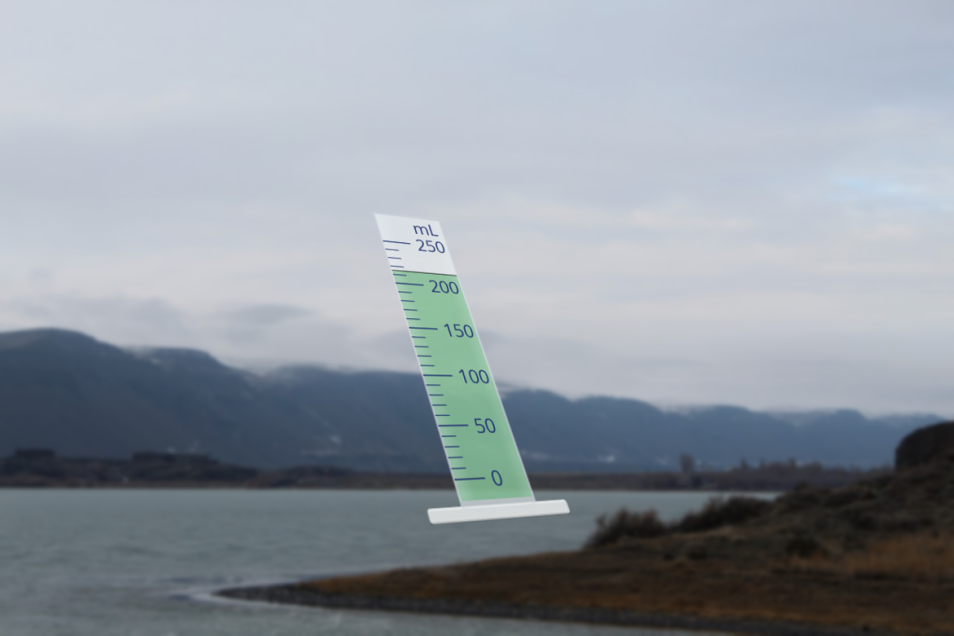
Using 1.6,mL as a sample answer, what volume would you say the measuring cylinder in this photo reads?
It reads 215,mL
